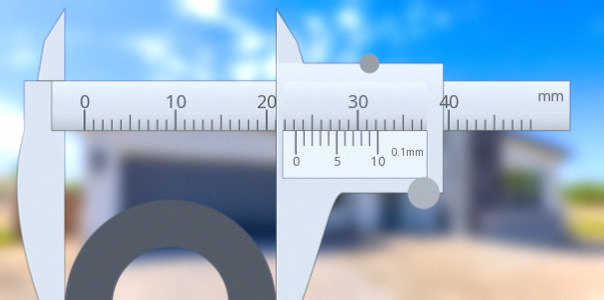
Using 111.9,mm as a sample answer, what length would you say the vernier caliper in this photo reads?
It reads 23.2,mm
